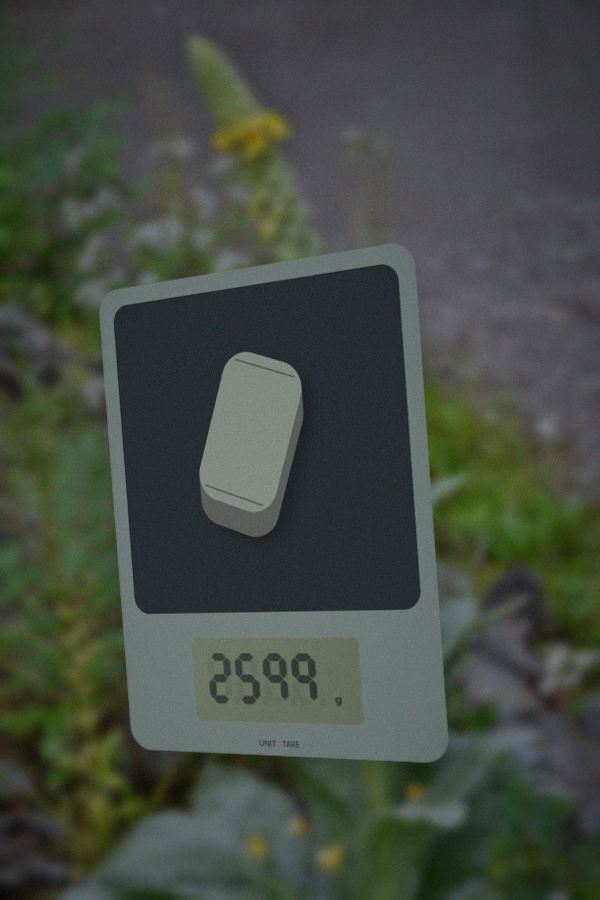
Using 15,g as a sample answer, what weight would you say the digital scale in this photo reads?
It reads 2599,g
